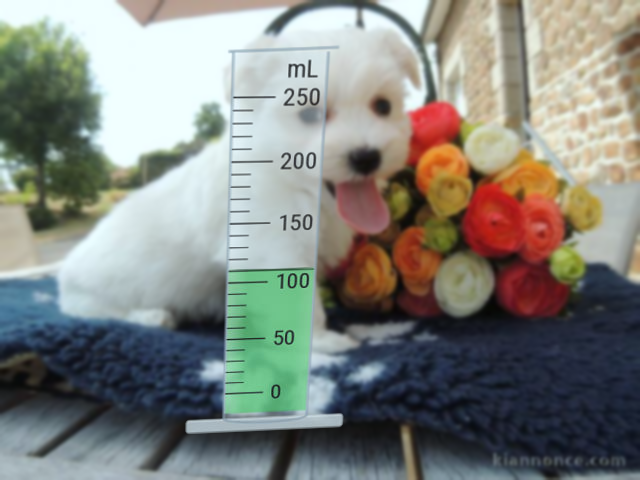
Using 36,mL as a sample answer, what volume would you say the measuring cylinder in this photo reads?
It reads 110,mL
